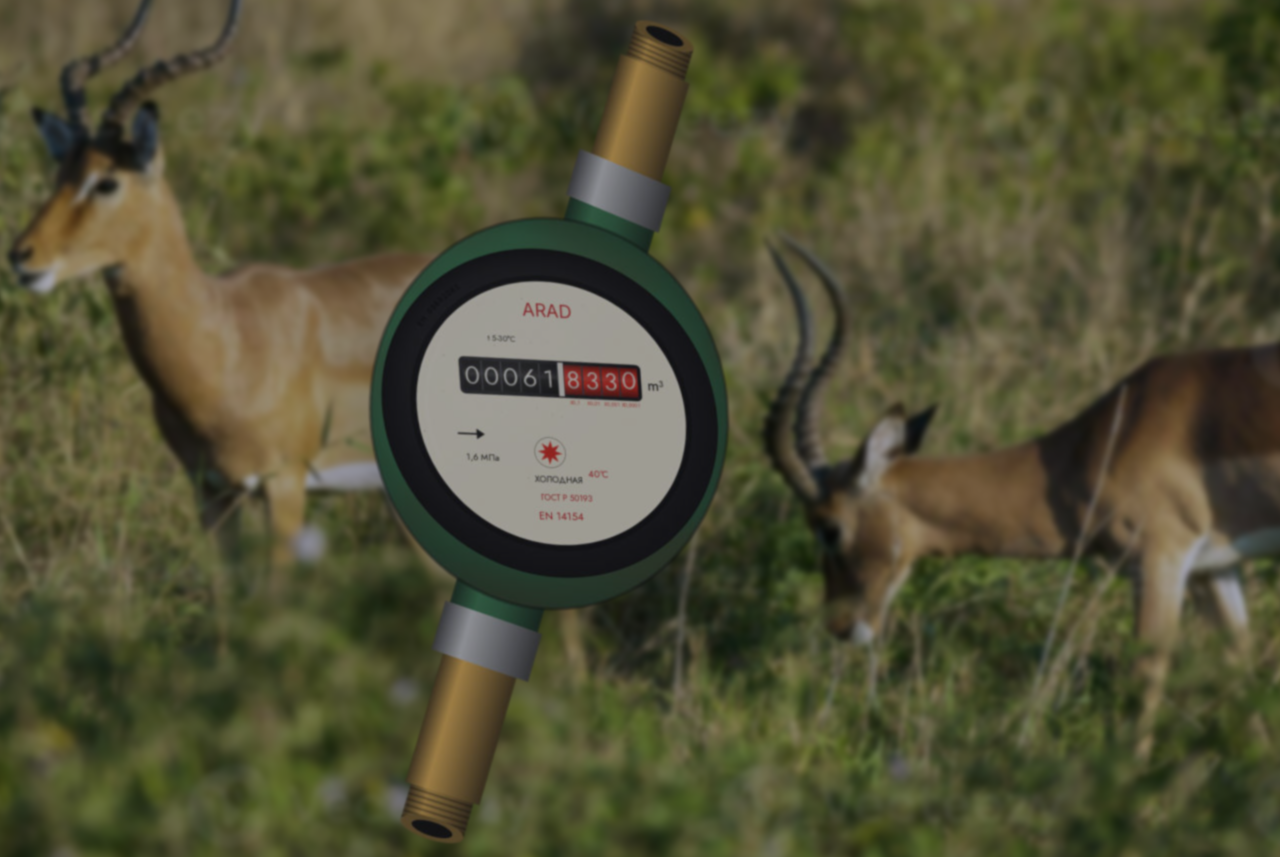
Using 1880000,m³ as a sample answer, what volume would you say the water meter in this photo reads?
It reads 61.8330,m³
